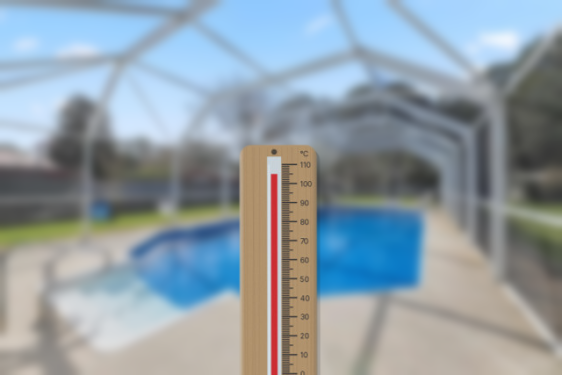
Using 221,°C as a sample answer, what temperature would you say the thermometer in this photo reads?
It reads 105,°C
